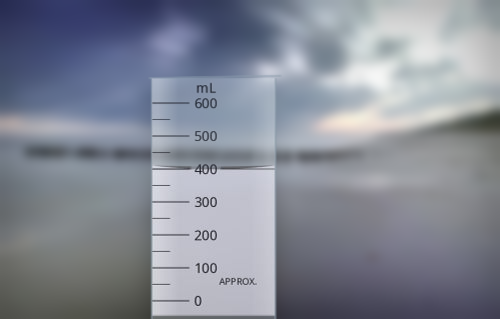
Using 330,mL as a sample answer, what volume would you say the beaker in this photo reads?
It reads 400,mL
